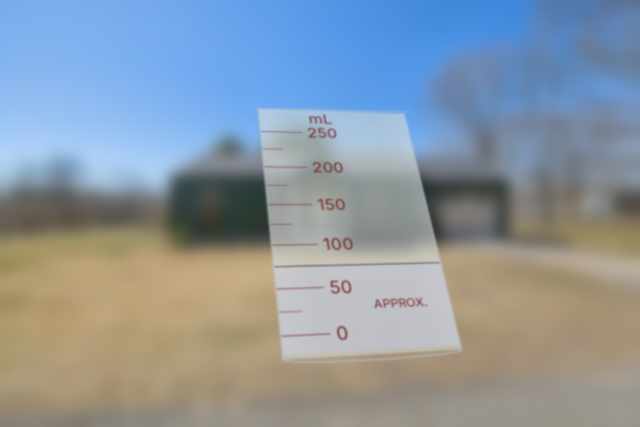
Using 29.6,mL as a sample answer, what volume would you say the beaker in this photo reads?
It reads 75,mL
